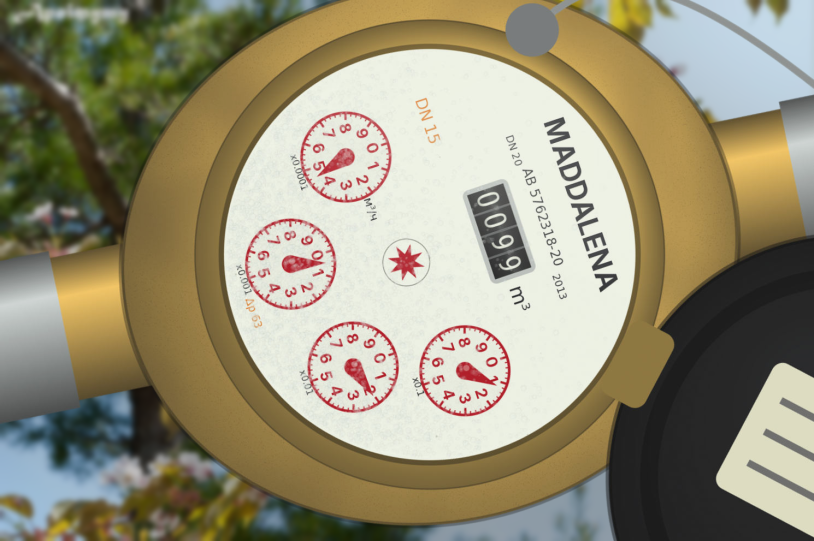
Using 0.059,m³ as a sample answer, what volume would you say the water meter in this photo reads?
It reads 99.1204,m³
